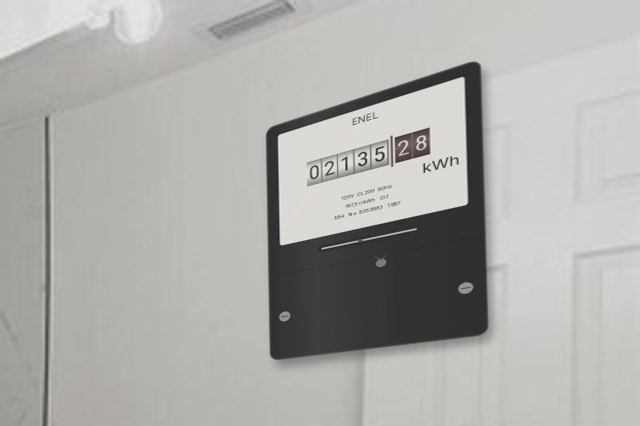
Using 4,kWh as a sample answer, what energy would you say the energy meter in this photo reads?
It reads 2135.28,kWh
